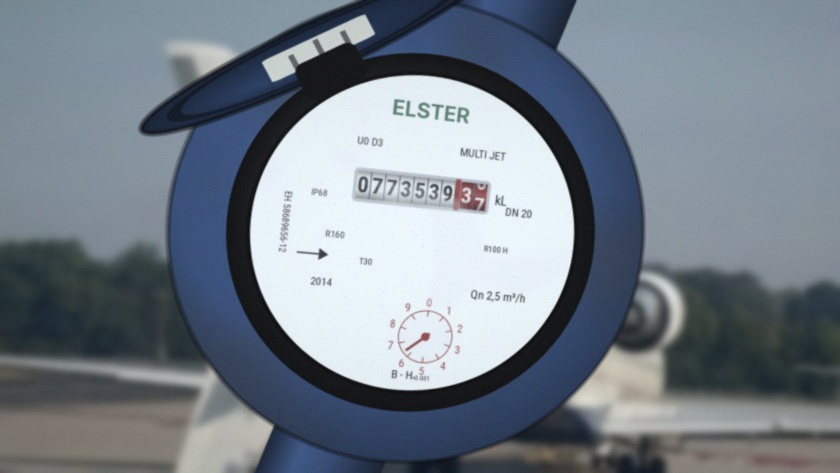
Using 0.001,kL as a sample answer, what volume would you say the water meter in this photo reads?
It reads 773539.366,kL
